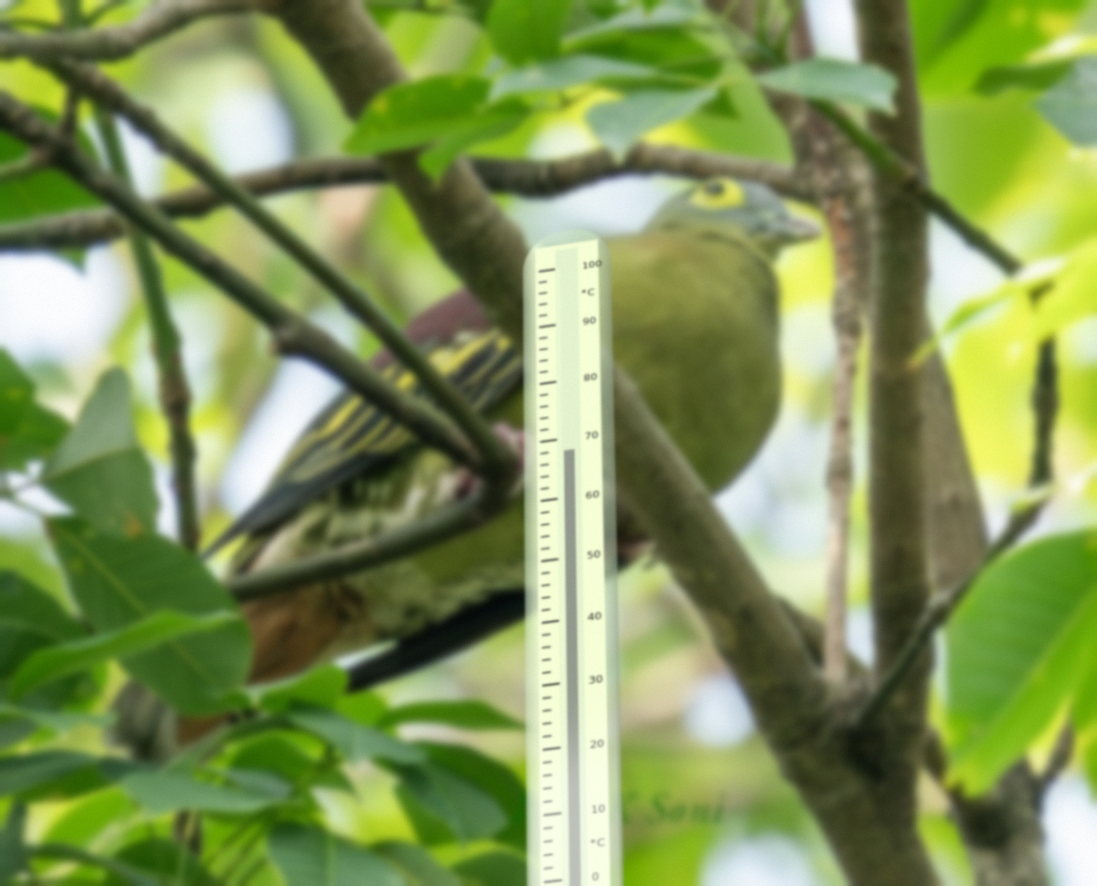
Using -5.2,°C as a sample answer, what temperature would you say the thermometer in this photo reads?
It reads 68,°C
